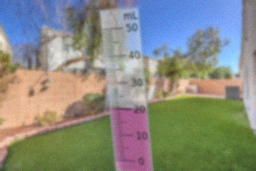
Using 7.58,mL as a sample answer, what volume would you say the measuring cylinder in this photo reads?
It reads 20,mL
